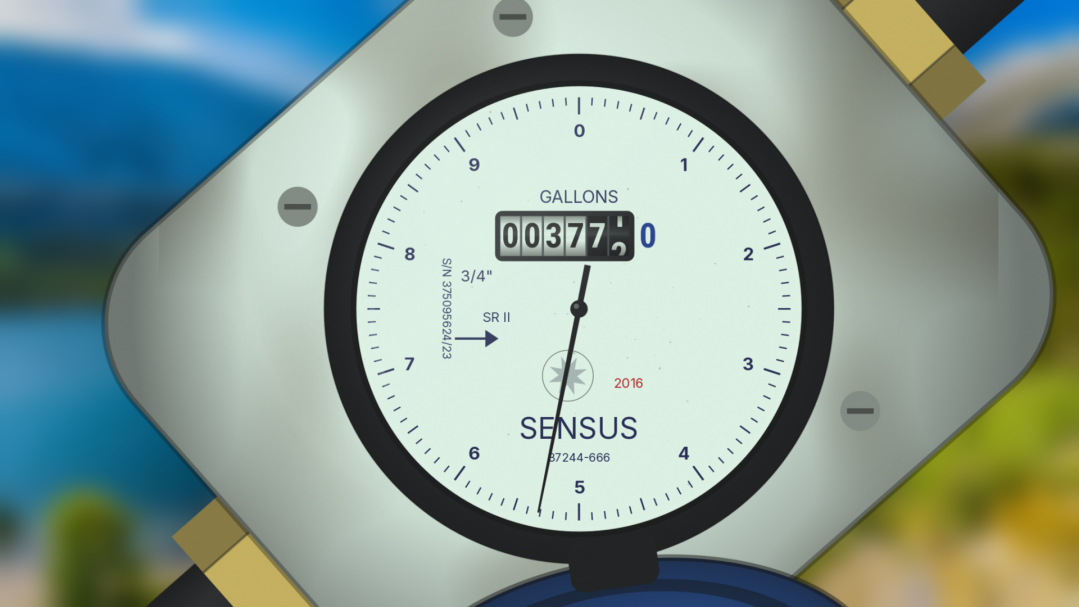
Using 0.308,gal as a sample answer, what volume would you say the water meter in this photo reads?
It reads 37715.3,gal
